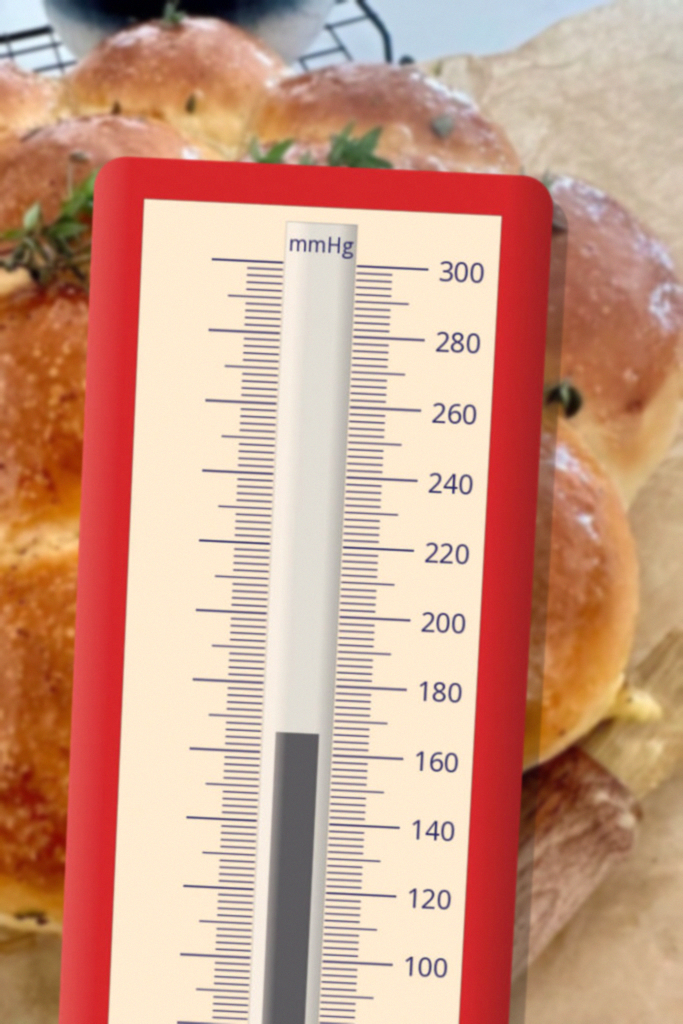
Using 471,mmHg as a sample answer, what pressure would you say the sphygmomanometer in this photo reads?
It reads 166,mmHg
